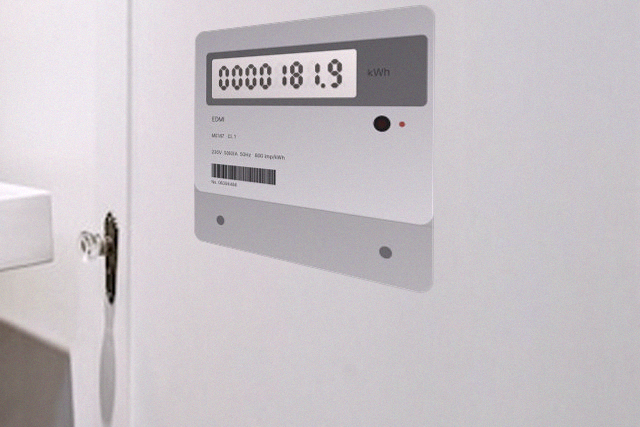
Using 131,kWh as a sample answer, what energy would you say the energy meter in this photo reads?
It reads 181.9,kWh
